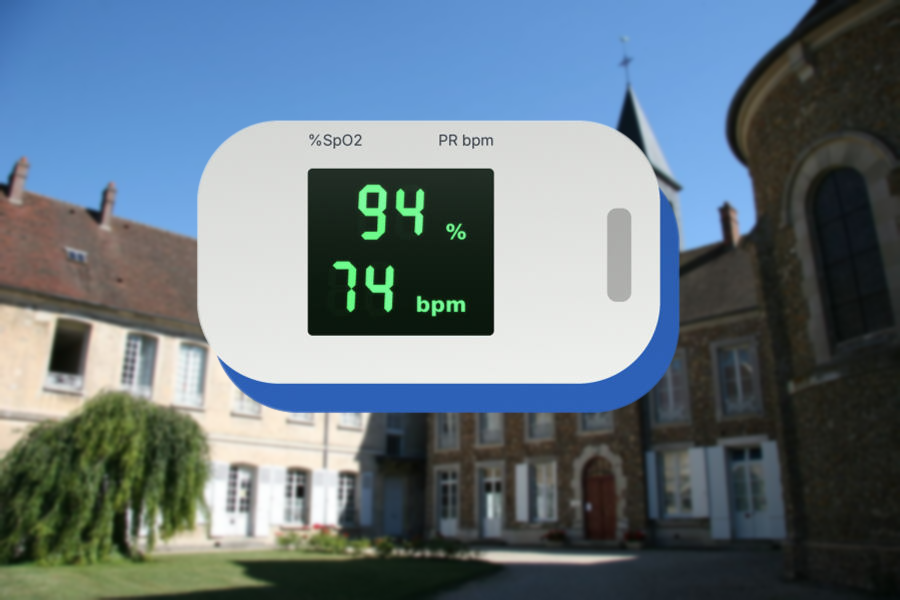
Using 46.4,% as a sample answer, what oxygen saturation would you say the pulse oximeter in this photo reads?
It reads 94,%
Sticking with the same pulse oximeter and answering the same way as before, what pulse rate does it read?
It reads 74,bpm
